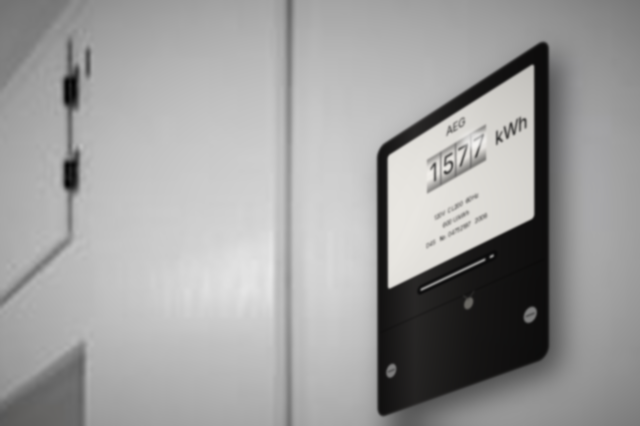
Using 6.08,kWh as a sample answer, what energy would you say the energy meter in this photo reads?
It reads 1577,kWh
